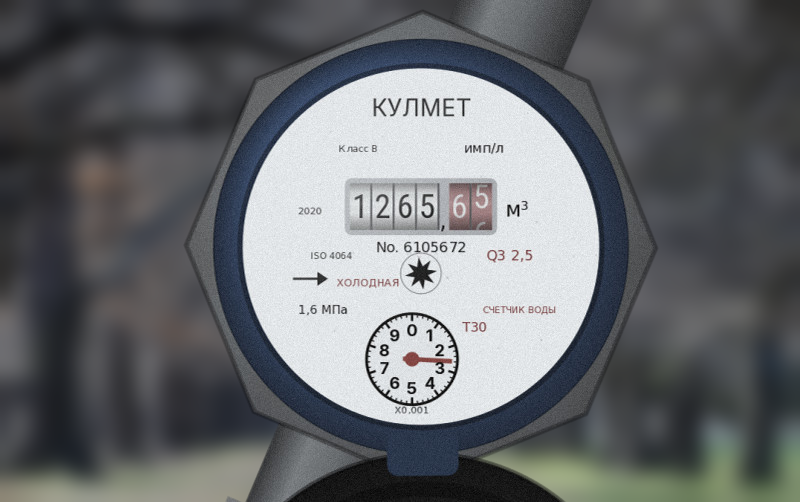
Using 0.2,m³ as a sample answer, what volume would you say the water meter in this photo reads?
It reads 1265.652,m³
